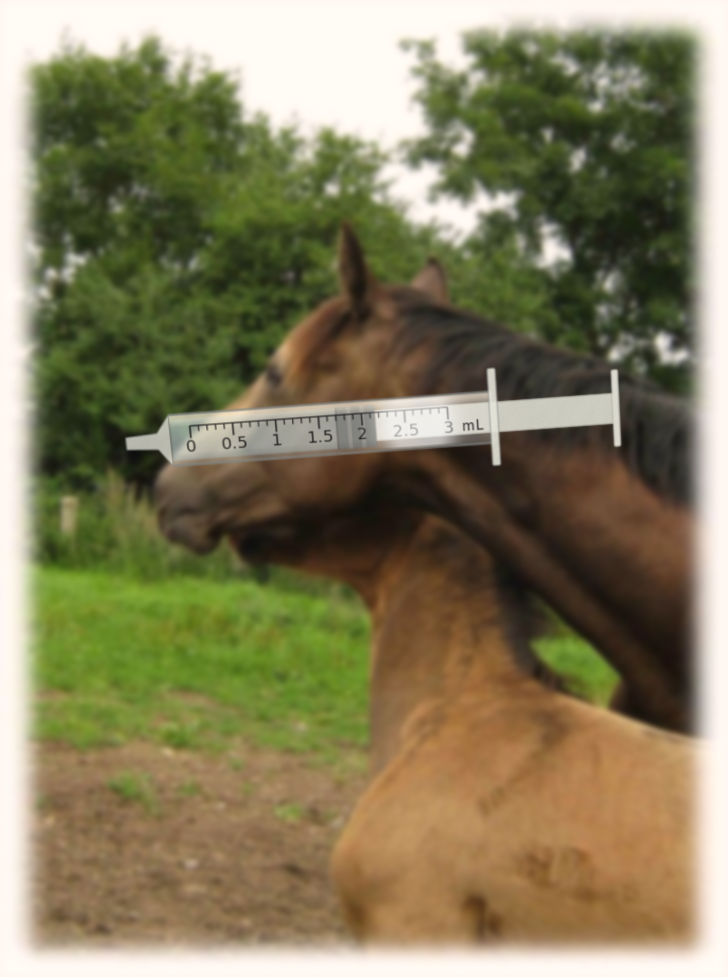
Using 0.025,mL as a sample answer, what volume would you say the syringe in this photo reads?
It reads 1.7,mL
